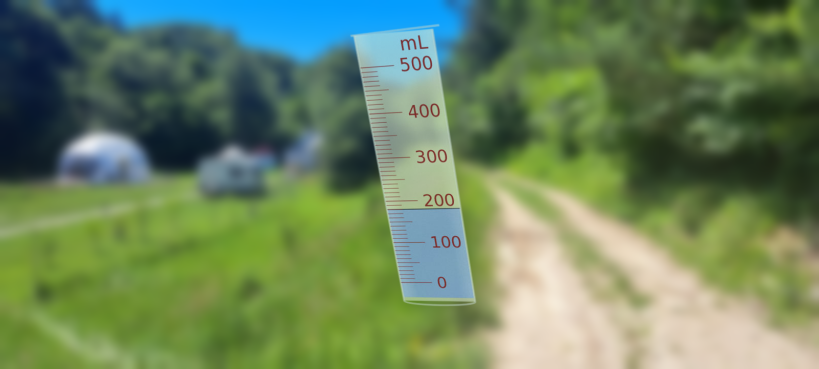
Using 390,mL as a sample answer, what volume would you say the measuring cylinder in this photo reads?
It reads 180,mL
